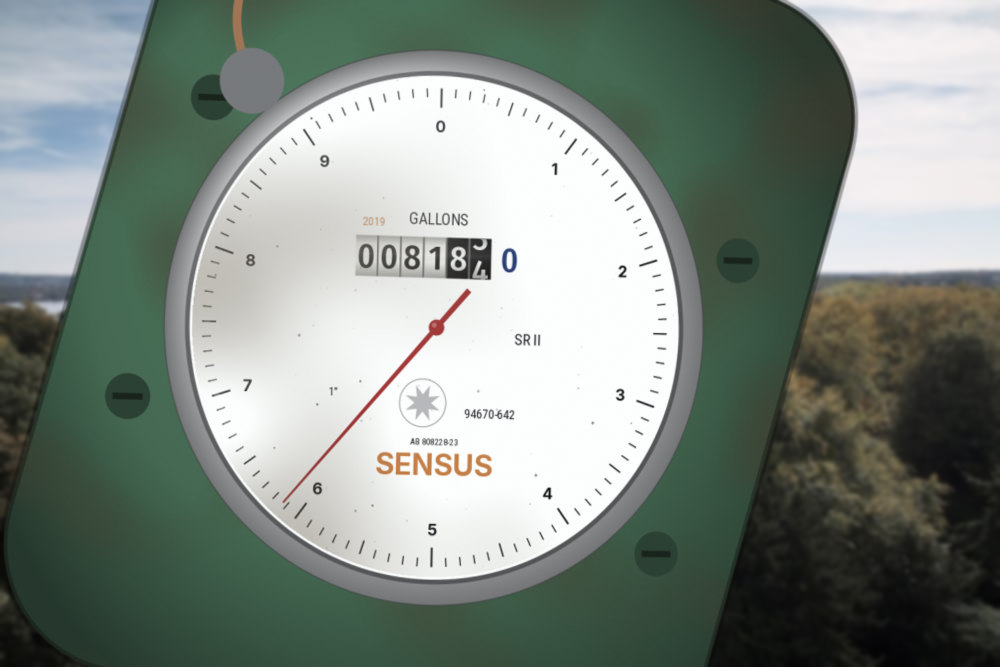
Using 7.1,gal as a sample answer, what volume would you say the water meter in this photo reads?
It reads 81836.1,gal
